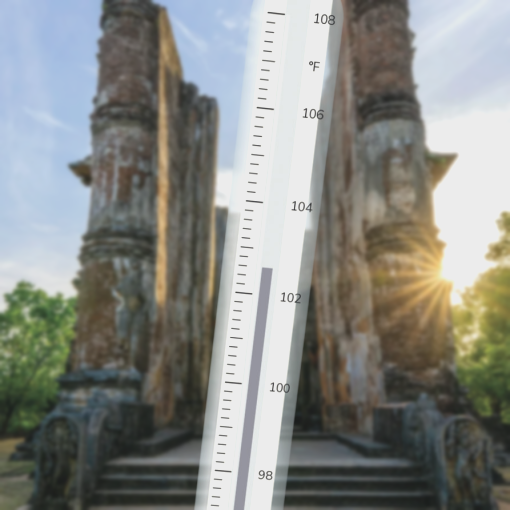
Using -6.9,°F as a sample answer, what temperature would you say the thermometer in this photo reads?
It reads 102.6,°F
